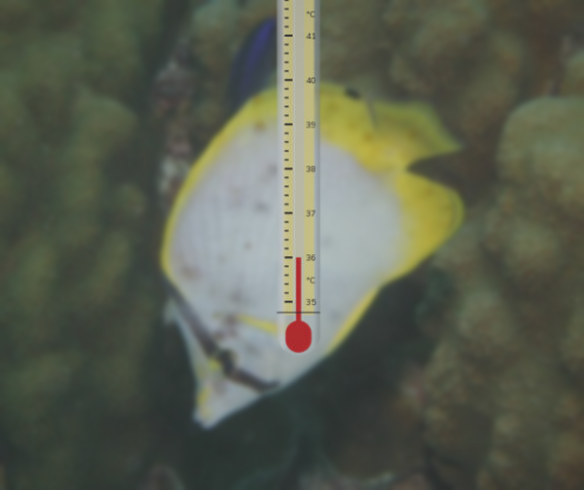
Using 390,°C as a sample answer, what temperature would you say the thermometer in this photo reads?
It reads 36,°C
